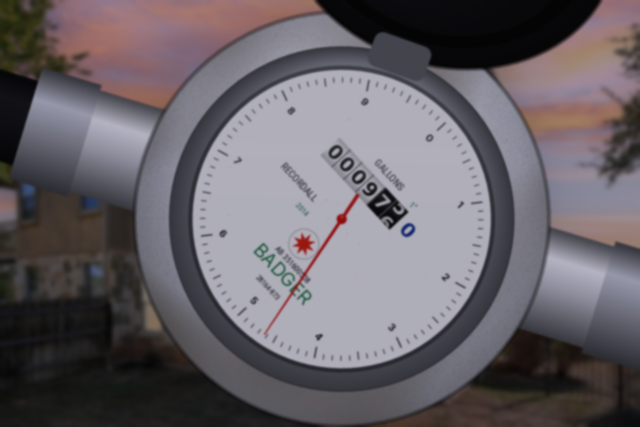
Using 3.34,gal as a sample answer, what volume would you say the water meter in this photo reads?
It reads 9754.6,gal
